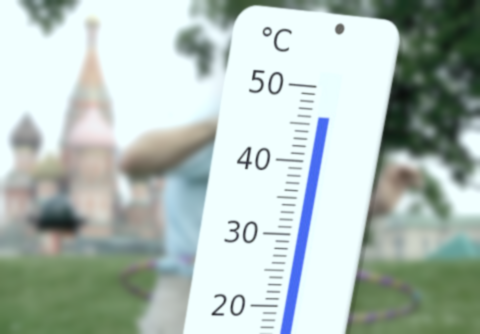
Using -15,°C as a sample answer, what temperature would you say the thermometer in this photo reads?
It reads 46,°C
